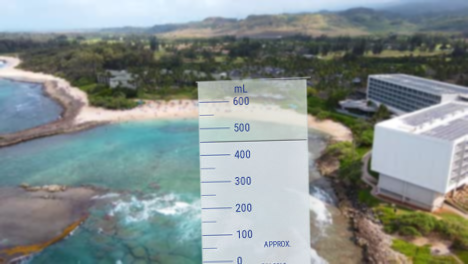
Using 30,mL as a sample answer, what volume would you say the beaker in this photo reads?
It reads 450,mL
